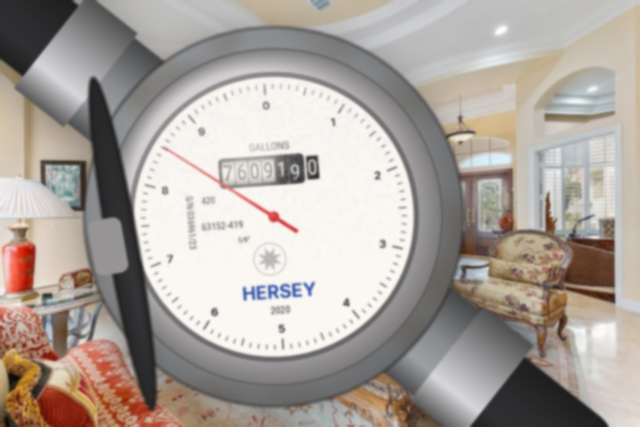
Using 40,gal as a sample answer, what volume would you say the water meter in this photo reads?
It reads 7609188.5,gal
